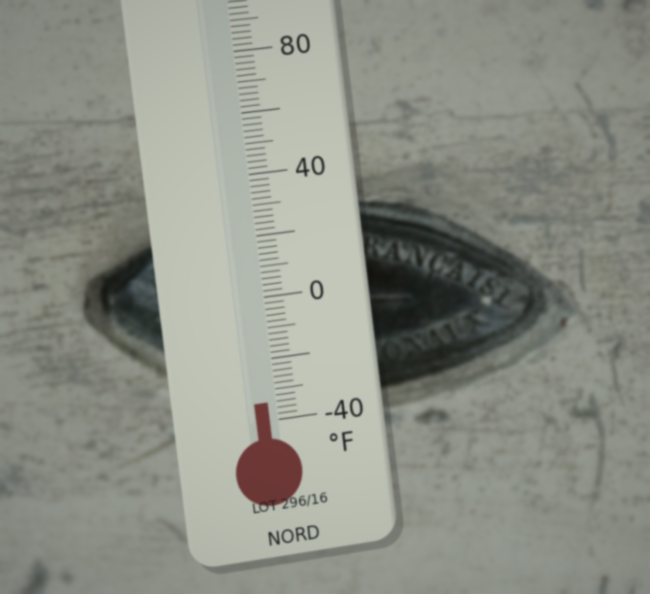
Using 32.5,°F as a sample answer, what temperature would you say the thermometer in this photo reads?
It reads -34,°F
